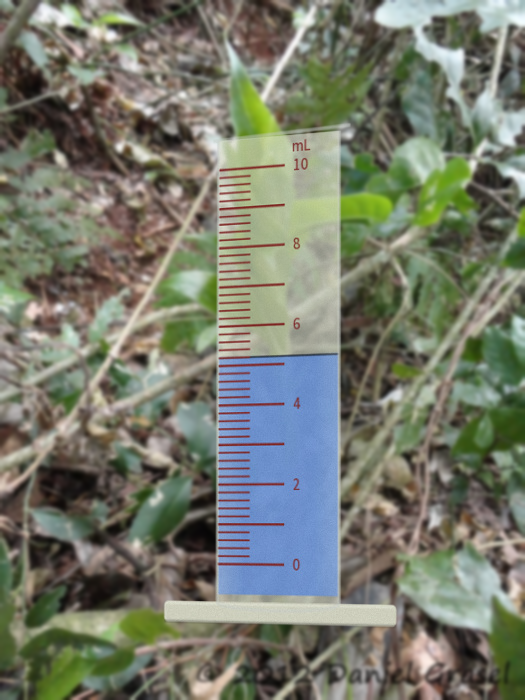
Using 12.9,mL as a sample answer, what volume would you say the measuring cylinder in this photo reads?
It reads 5.2,mL
